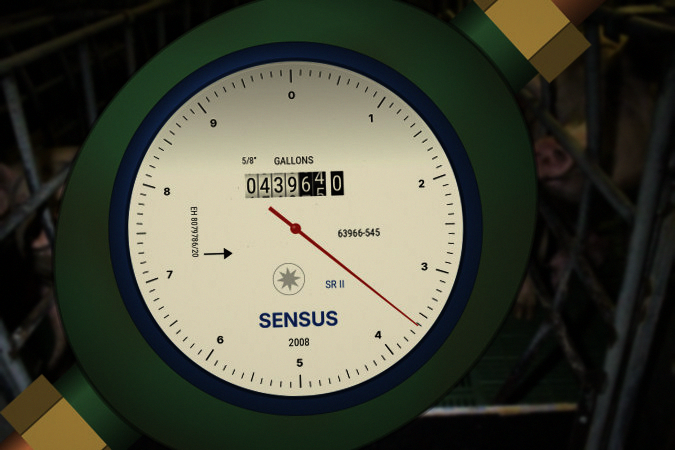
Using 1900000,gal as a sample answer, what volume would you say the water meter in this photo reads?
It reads 439643.6,gal
